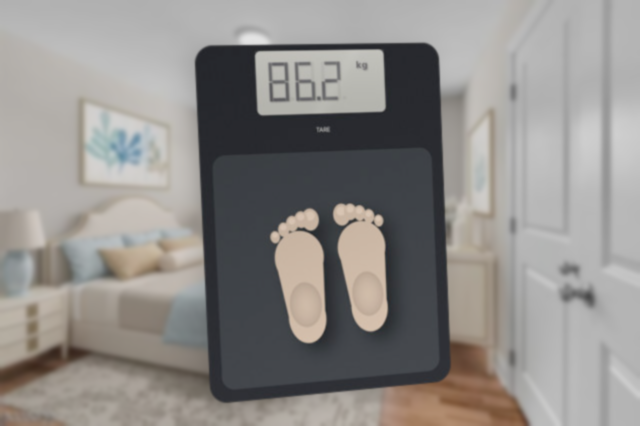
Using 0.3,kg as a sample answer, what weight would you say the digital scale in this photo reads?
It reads 86.2,kg
